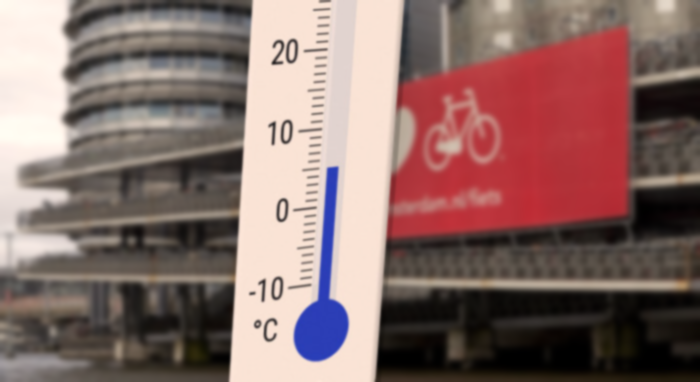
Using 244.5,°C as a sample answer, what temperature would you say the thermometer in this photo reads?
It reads 5,°C
